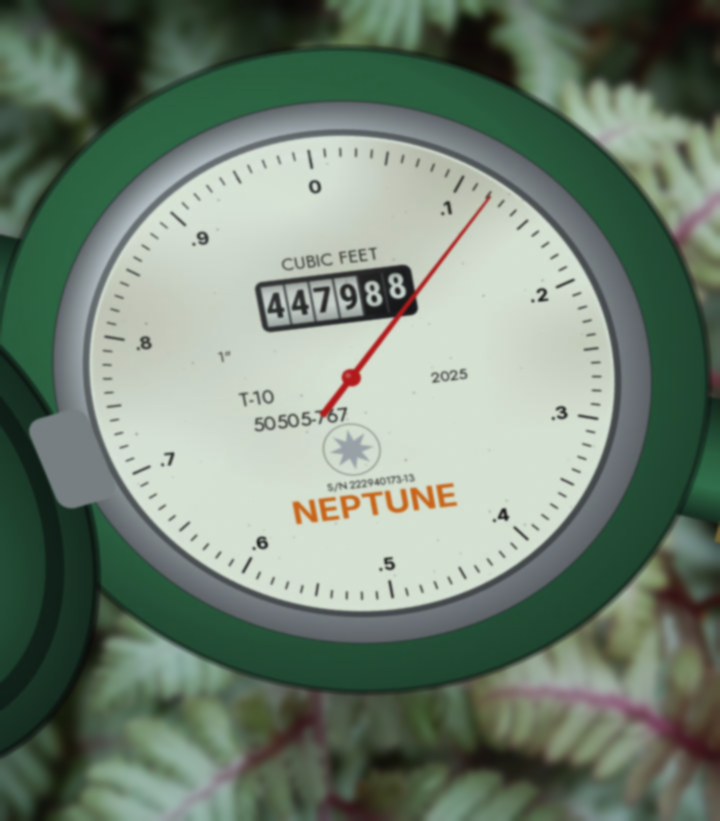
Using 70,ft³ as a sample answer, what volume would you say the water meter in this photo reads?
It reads 447988.12,ft³
